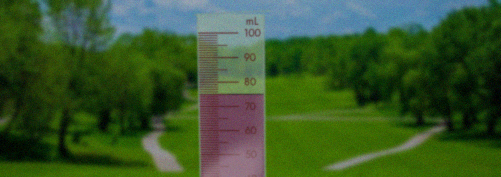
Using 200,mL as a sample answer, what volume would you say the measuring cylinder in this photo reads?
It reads 75,mL
